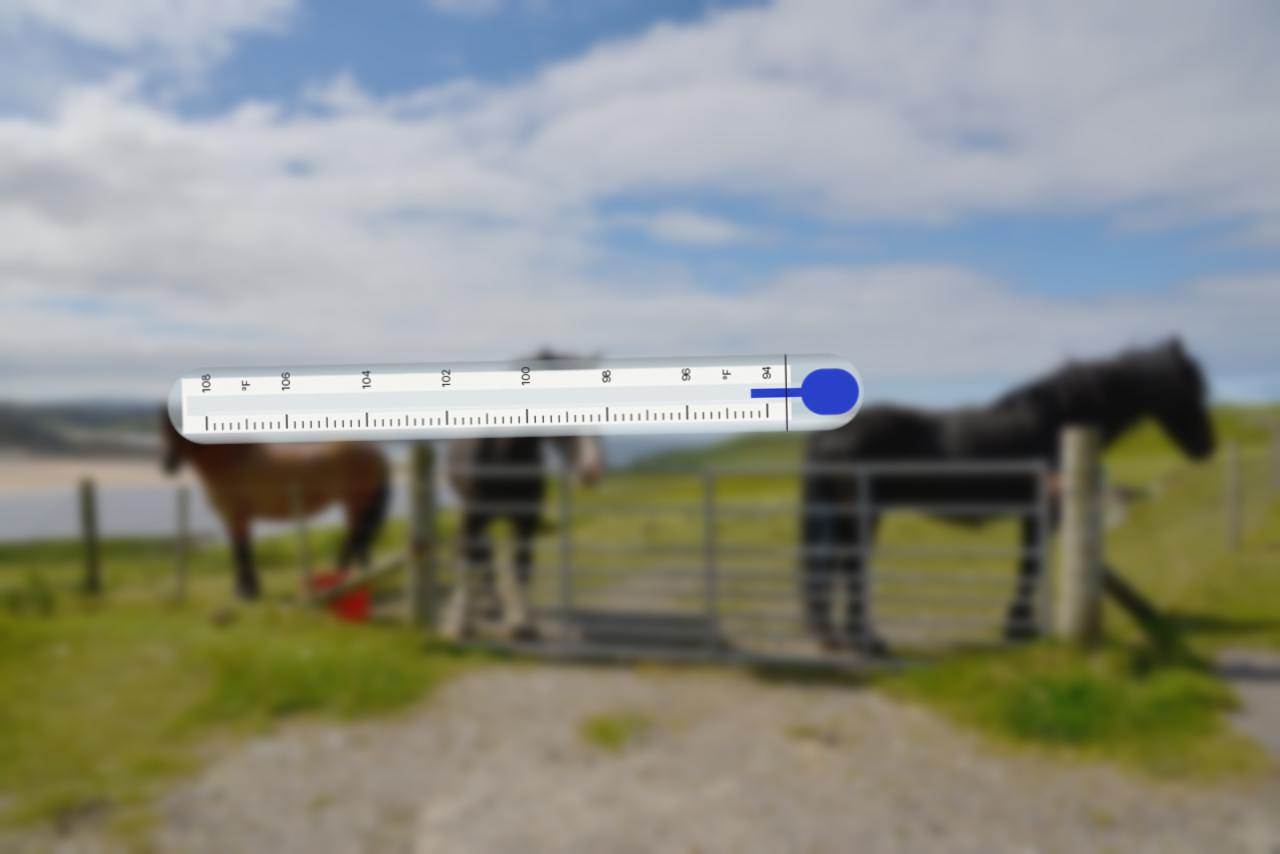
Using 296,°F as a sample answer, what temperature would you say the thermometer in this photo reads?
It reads 94.4,°F
